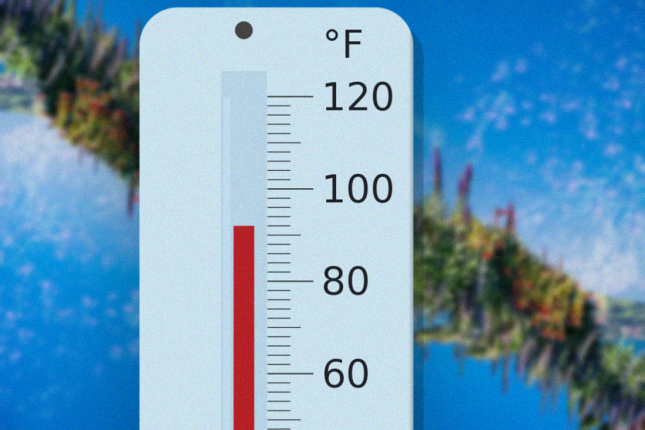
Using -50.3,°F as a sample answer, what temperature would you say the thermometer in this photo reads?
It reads 92,°F
